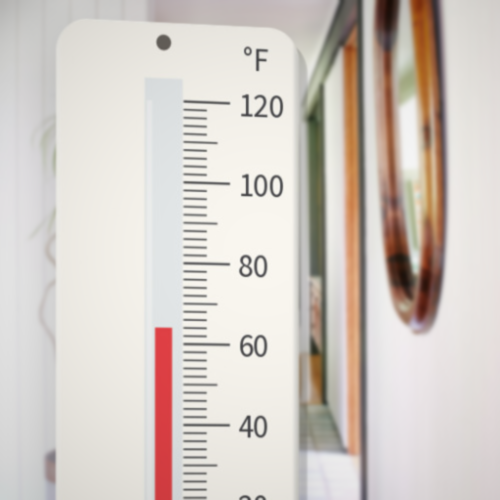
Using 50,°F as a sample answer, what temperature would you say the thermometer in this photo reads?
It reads 64,°F
